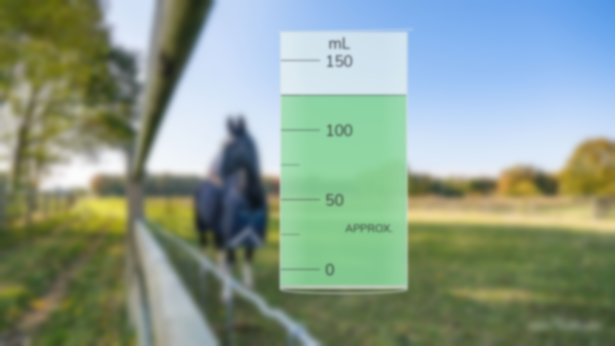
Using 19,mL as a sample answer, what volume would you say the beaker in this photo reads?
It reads 125,mL
